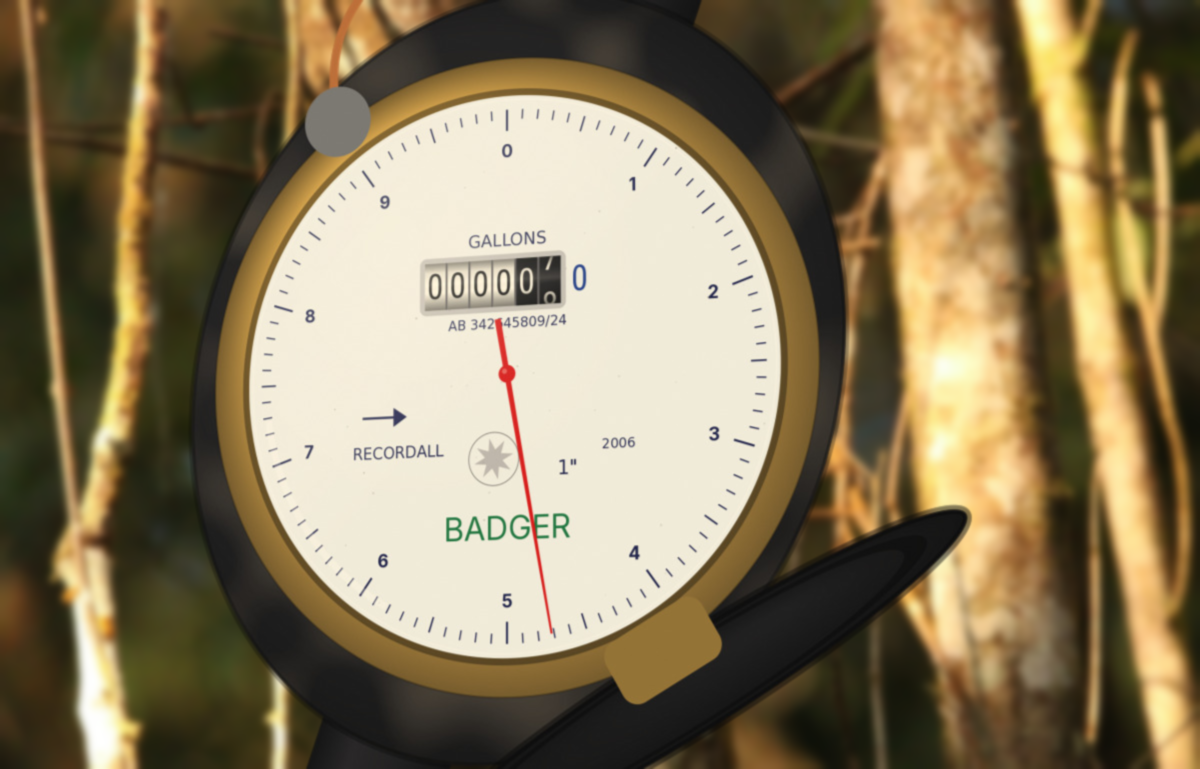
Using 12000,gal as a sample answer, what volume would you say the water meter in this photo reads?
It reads 74.7,gal
